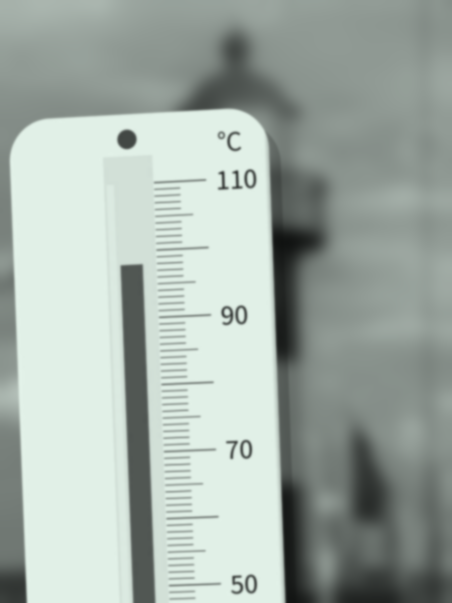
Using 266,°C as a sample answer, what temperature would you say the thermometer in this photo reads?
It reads 98,°C
